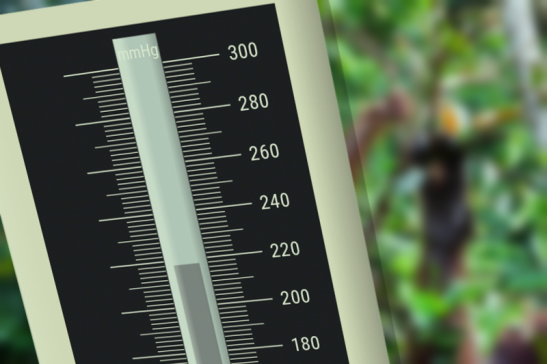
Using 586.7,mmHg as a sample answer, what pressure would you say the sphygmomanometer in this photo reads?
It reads 218,mmHg
